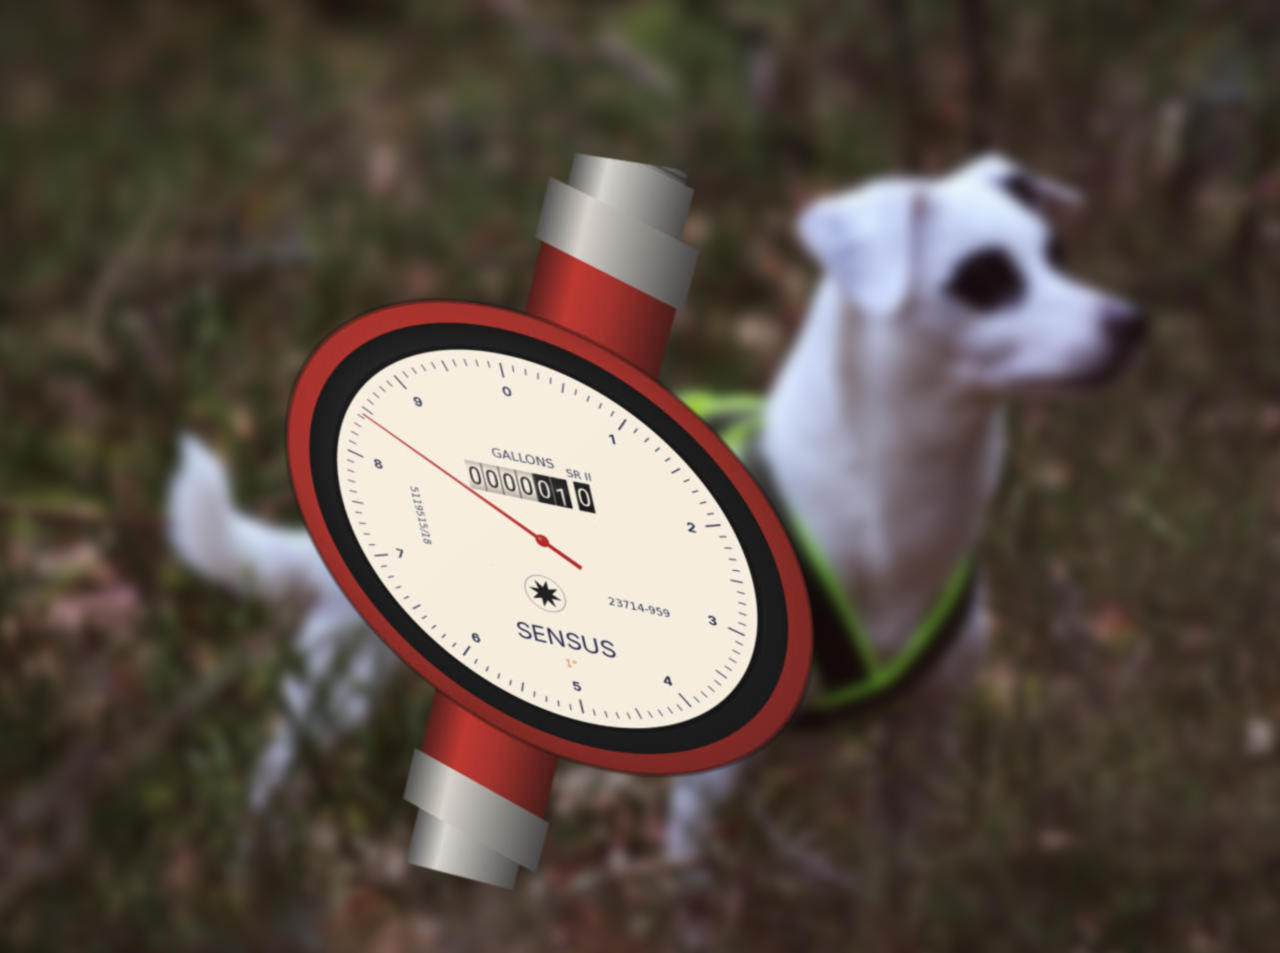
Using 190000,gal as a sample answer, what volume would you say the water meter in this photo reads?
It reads 8.4,gal
